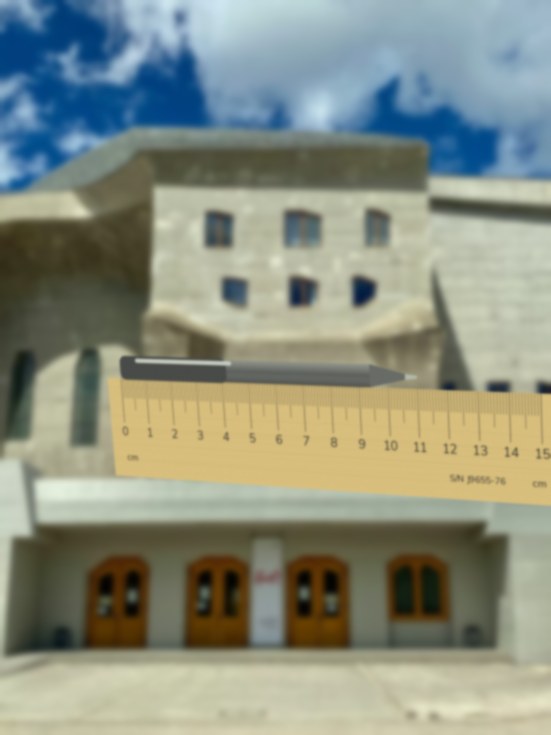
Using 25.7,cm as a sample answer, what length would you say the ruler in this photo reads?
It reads 11,cm
